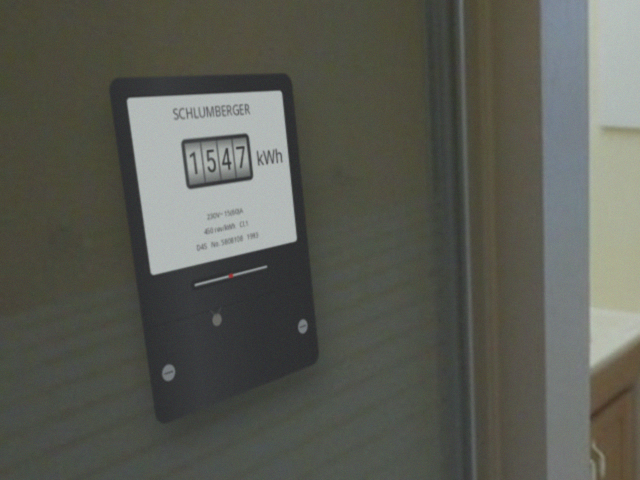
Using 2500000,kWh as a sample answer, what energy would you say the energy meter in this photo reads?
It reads 1547,kWh
